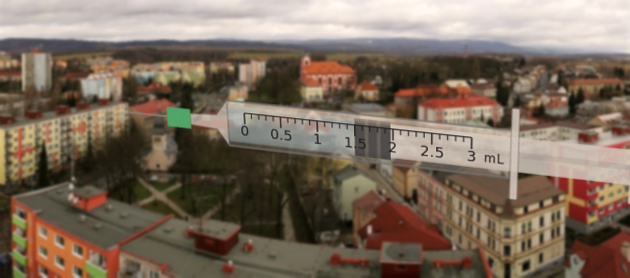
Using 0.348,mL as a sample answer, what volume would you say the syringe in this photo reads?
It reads 1.5,mL
